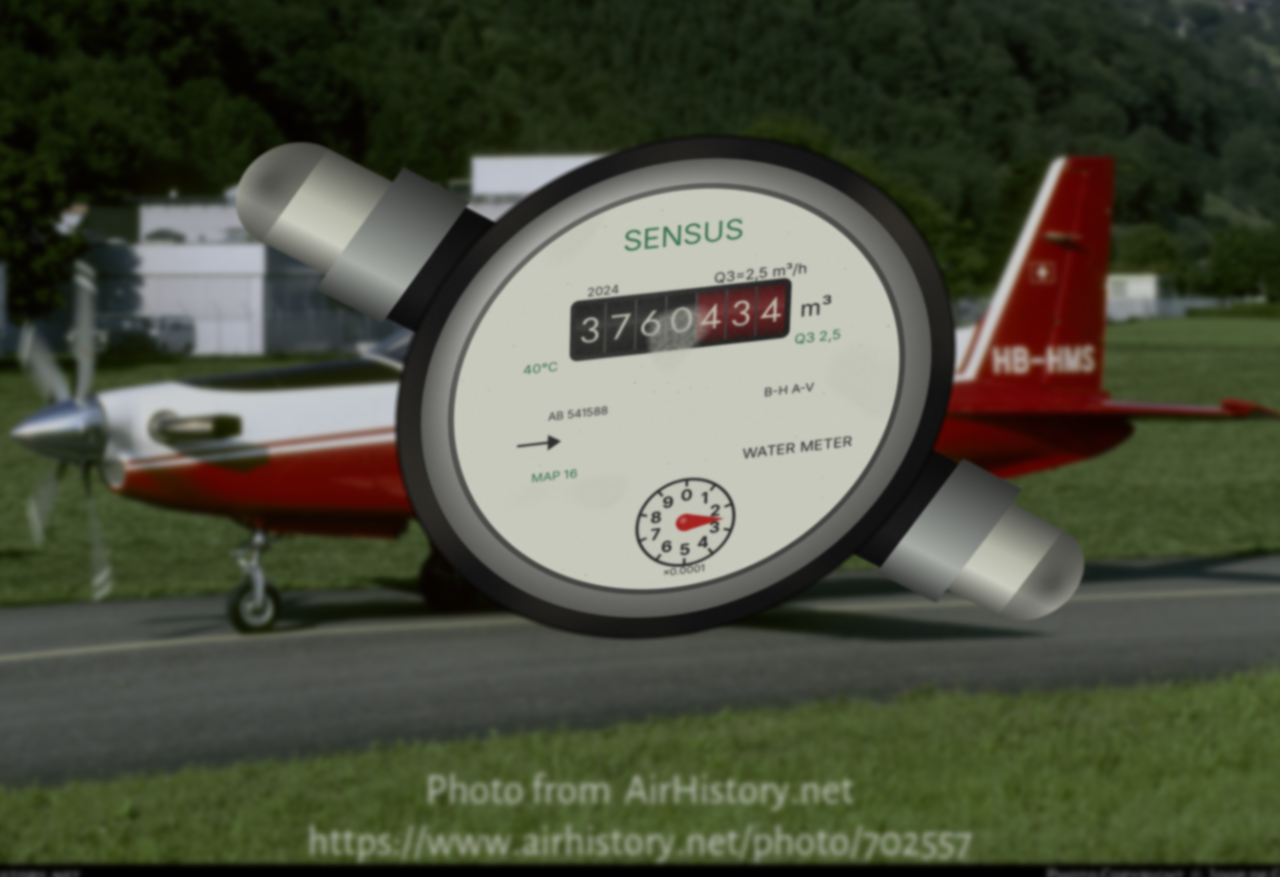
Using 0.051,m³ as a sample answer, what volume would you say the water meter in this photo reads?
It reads 3760.4342,m³
